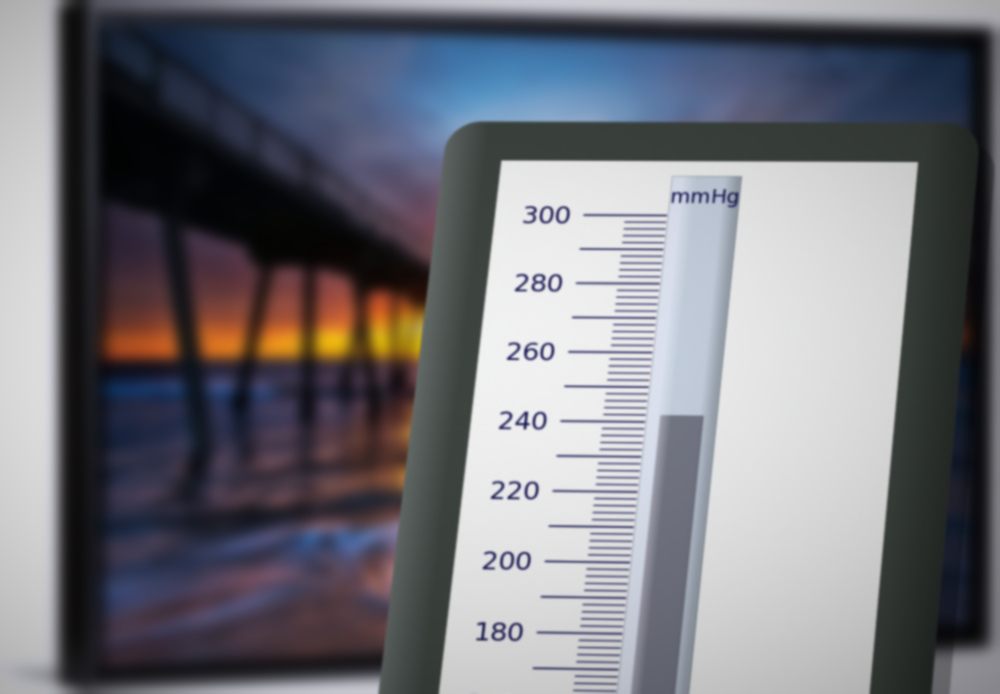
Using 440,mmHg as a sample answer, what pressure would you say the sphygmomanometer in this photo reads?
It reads 242,mmHg
